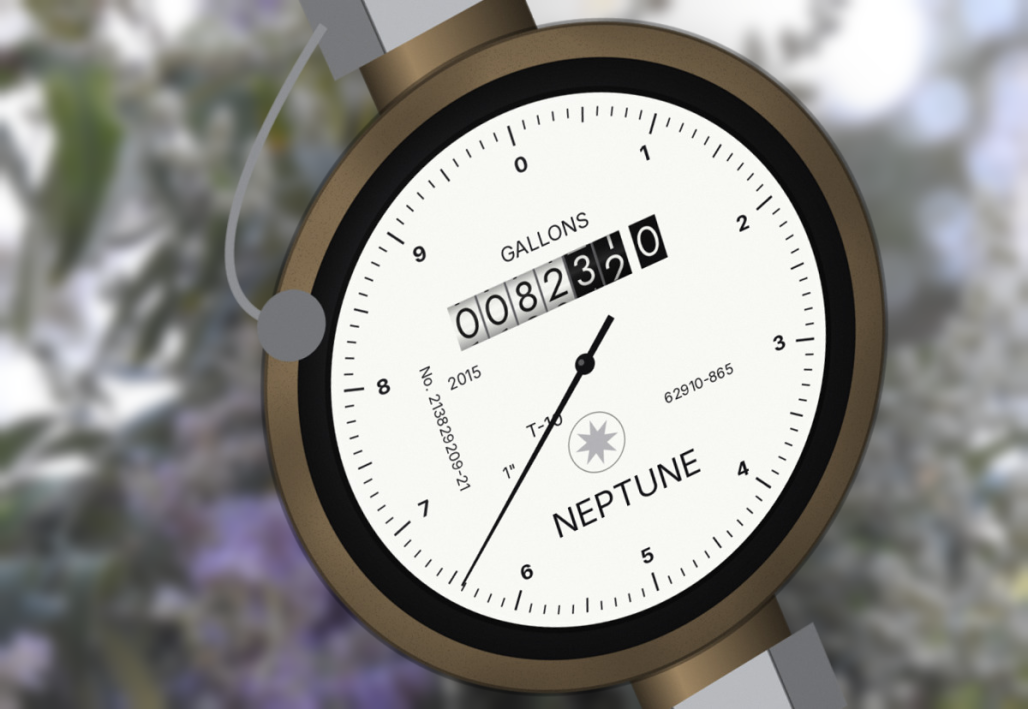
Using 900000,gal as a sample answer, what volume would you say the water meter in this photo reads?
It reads 82316.4,gal
